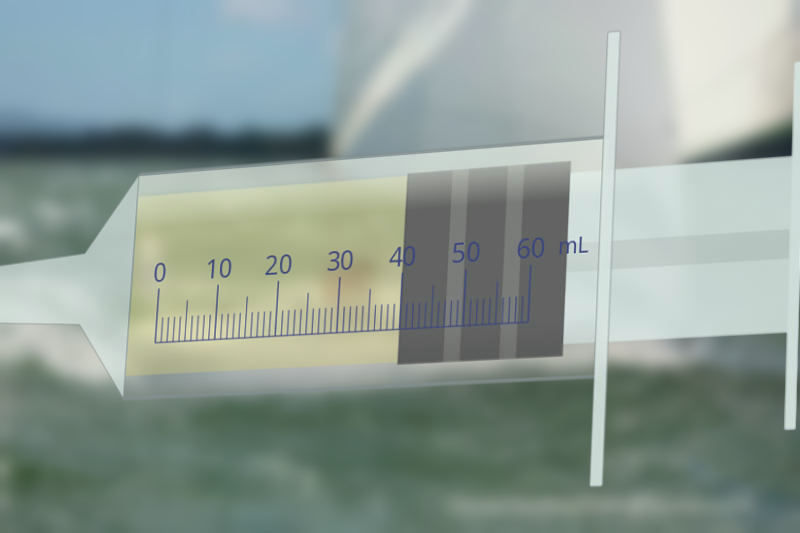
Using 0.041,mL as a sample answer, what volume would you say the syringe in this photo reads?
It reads 40,mL
